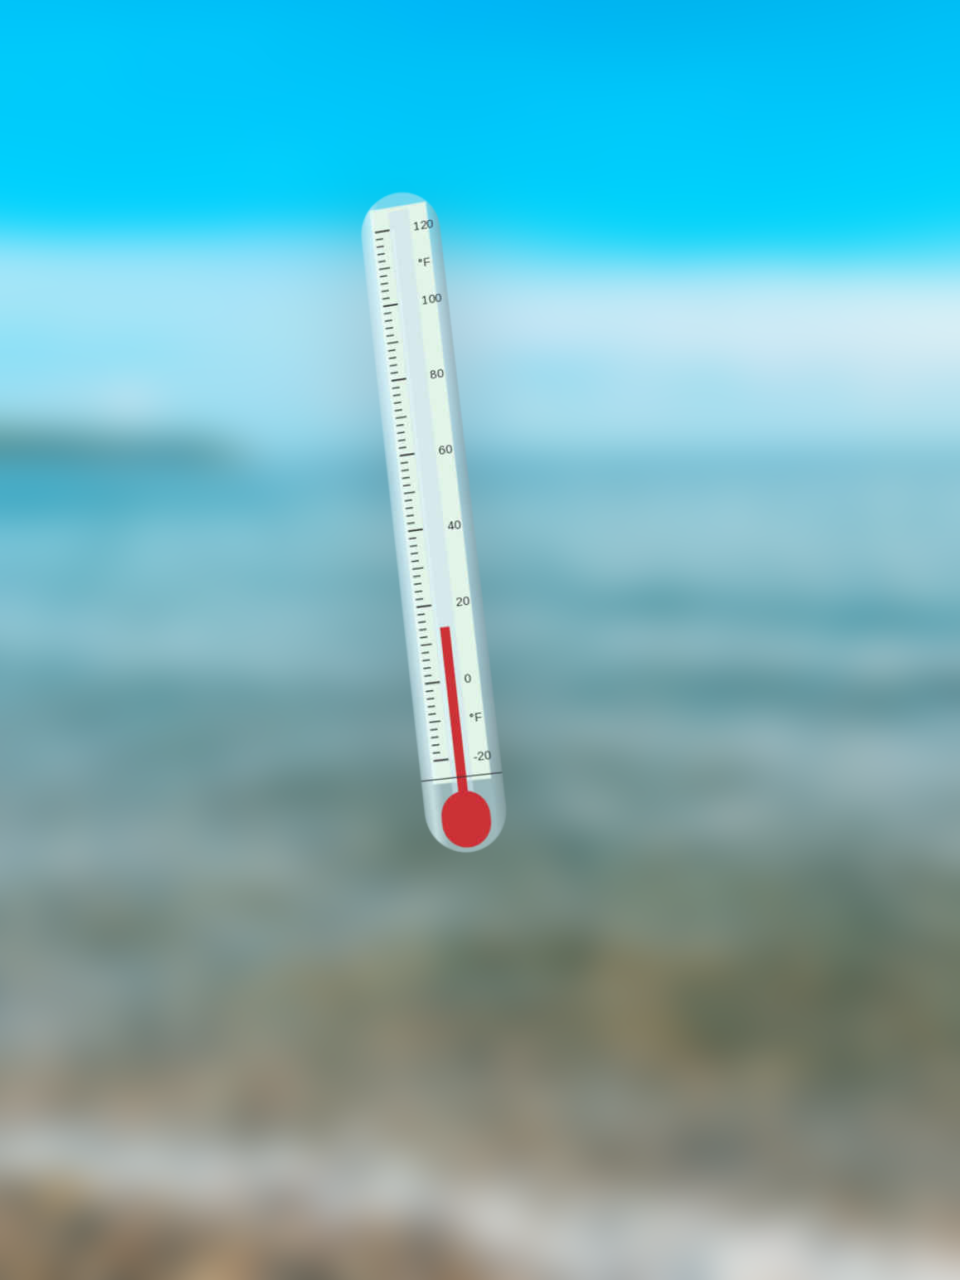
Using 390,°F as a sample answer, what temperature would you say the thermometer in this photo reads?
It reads 14,°F
